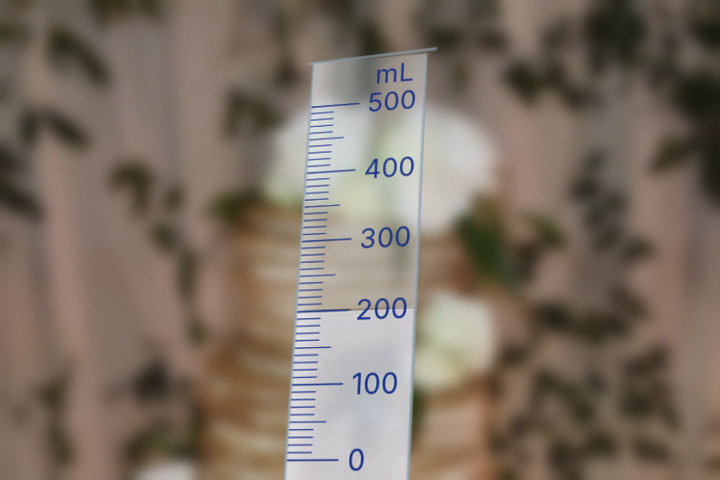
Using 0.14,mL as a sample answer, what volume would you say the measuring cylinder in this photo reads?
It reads 200,mL
